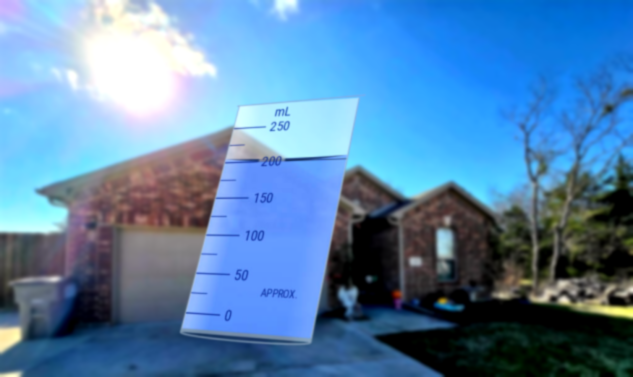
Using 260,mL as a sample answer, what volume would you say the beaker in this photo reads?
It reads 200,mL
